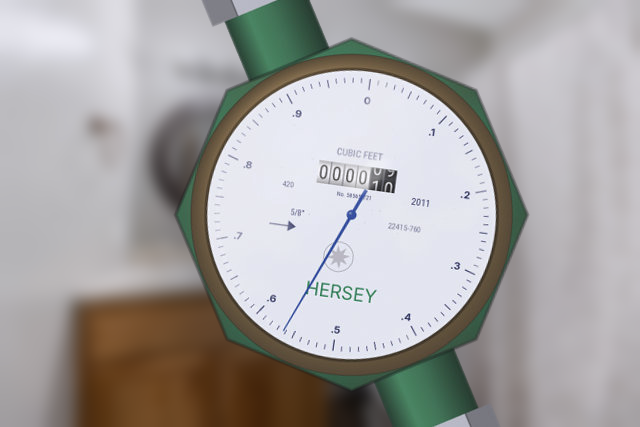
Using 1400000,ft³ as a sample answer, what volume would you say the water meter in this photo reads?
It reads 9.56,ft³
